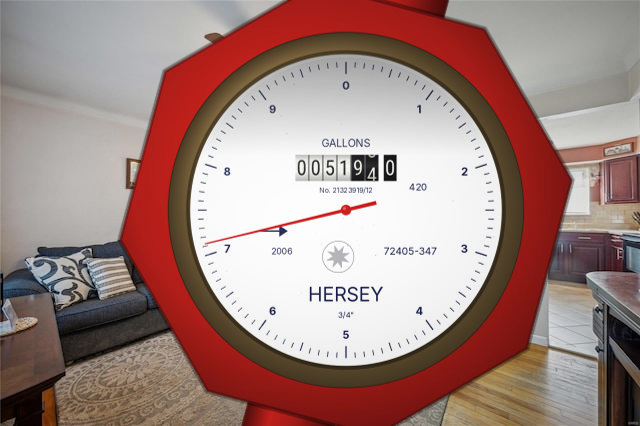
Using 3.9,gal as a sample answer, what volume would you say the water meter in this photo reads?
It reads 51937.1,gal
